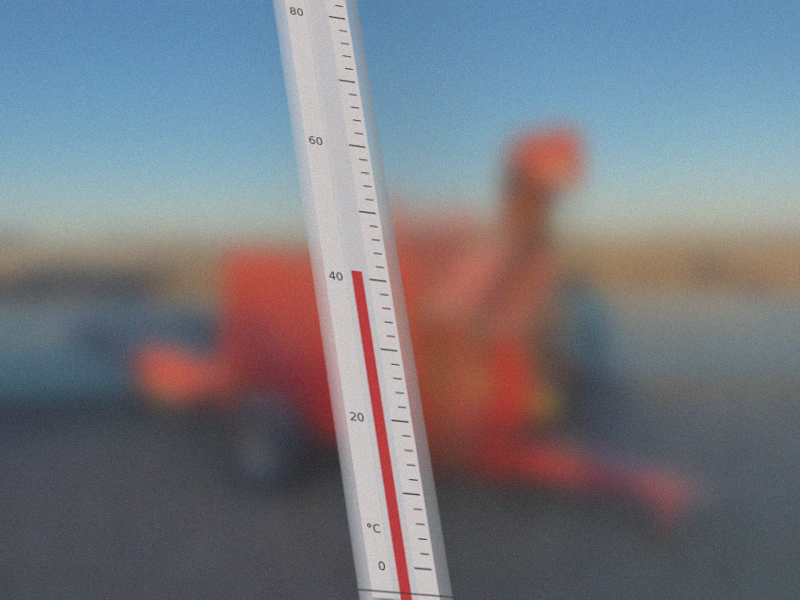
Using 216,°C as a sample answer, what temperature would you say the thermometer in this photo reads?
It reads 41,°C
